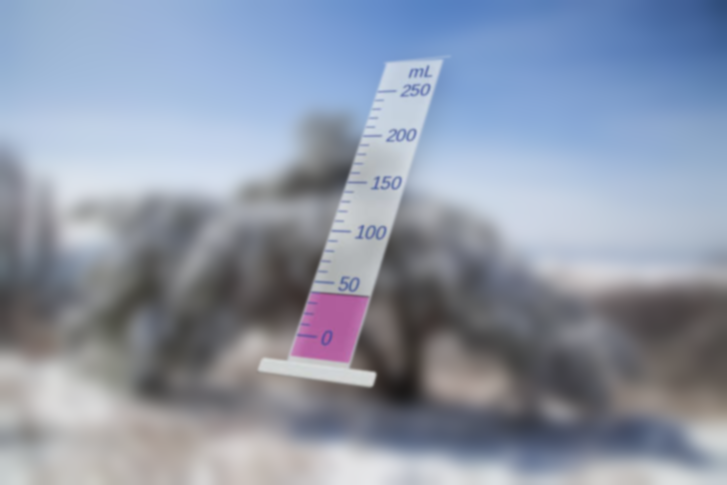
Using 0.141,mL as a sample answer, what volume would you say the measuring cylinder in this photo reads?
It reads 40,mL
